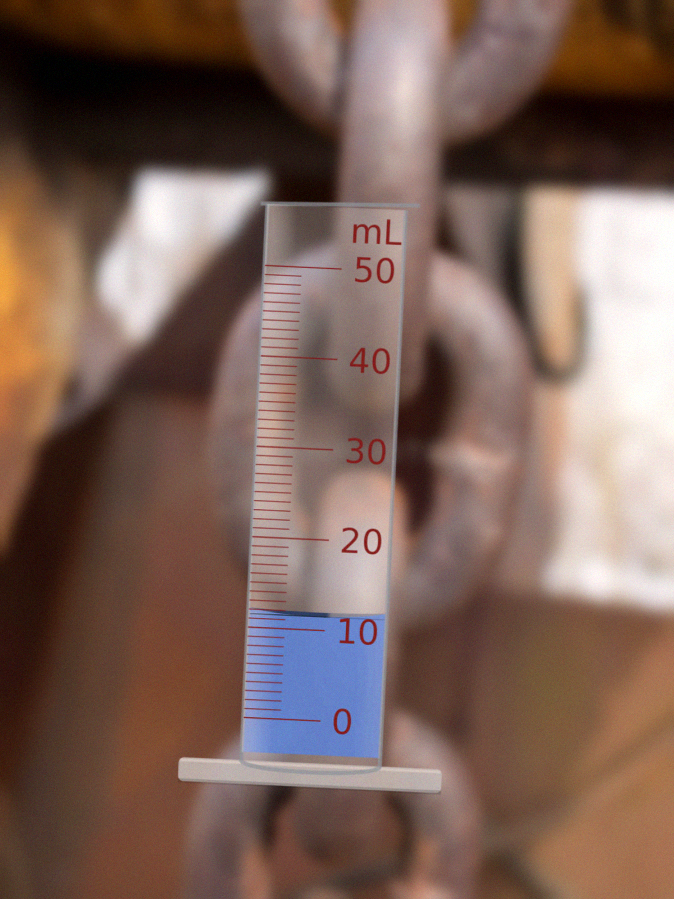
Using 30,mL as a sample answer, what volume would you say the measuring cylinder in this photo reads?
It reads 11.5,mL
